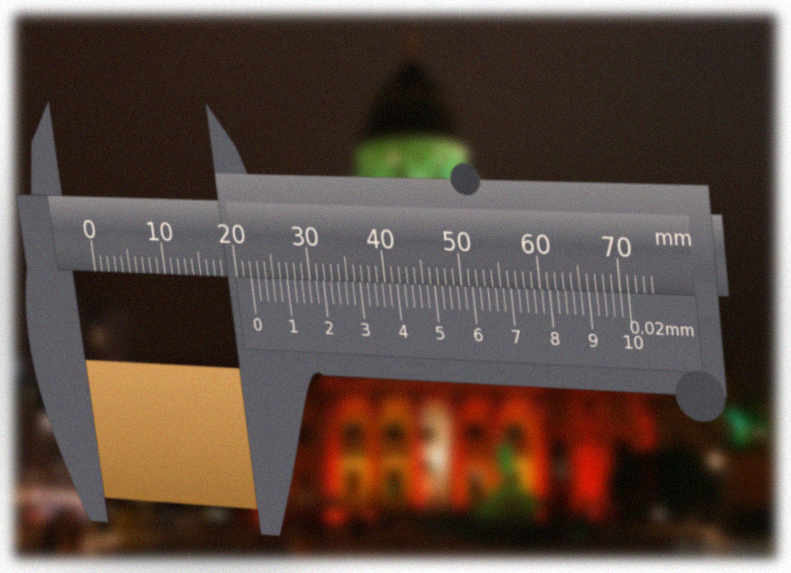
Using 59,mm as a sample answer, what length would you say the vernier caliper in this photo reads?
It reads 22.0,mm
